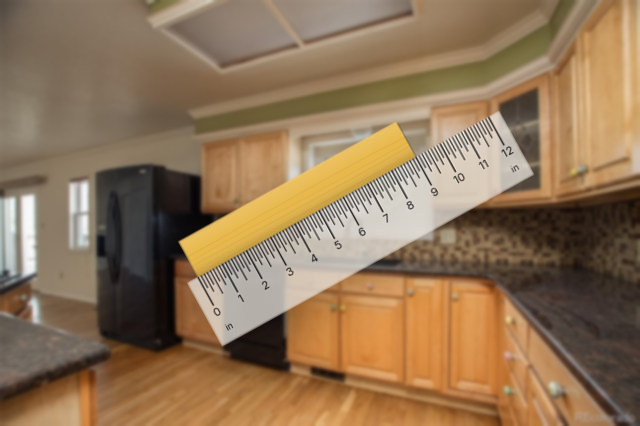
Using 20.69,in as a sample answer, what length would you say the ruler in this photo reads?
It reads 9,in
